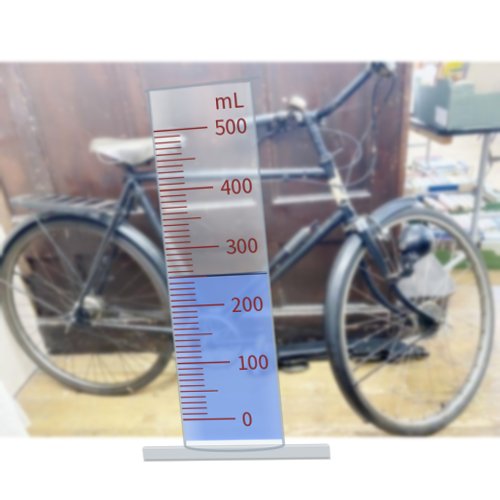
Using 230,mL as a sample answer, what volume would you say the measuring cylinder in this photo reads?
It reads 250,mL
